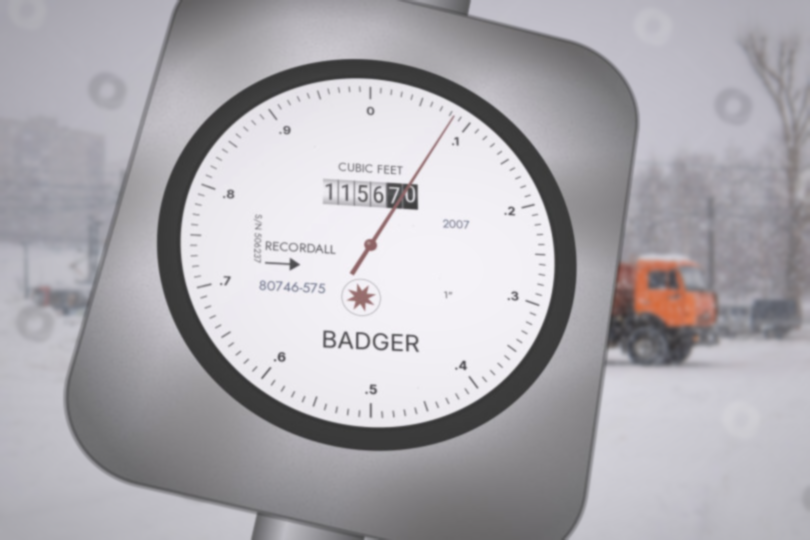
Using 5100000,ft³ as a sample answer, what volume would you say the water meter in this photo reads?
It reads 115670.08,ft³
